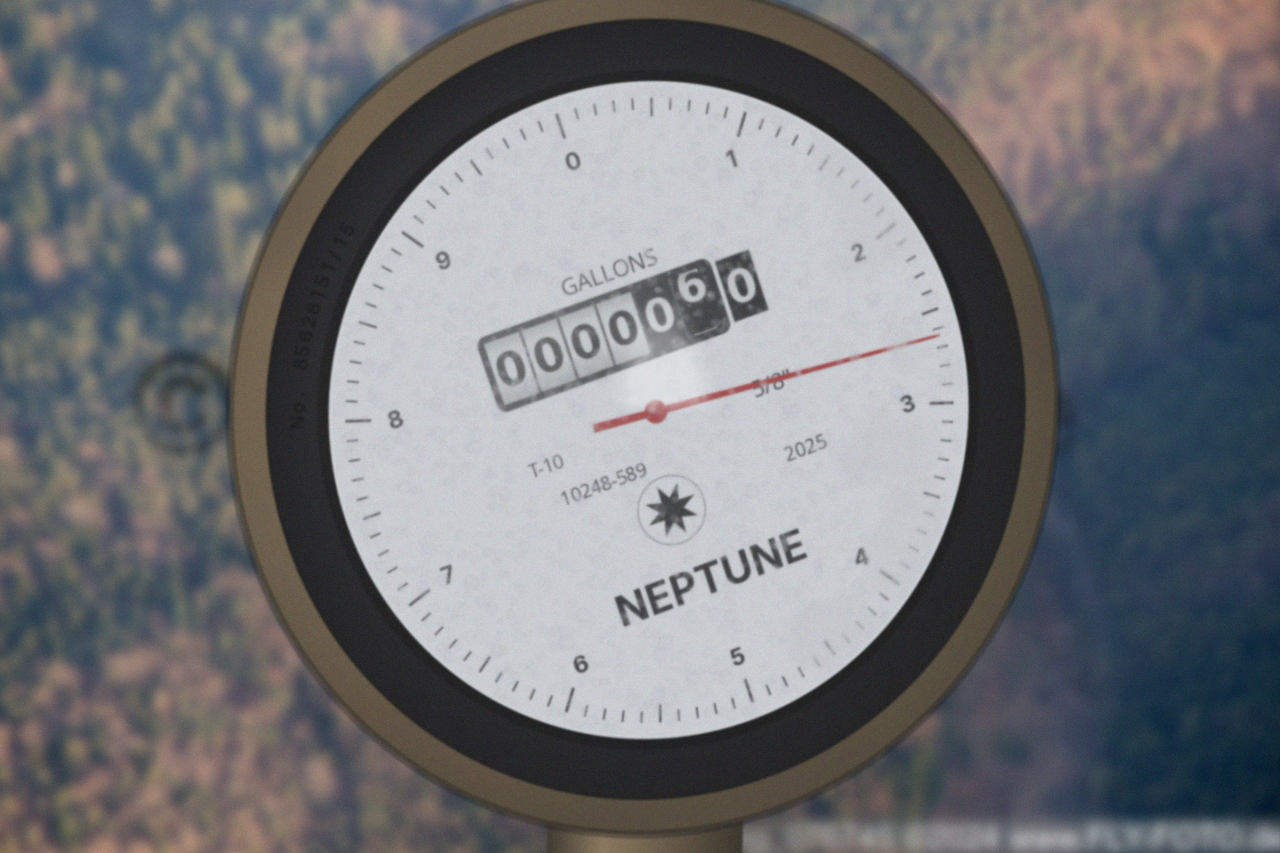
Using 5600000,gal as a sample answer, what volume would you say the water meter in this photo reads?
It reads 62.6,gal
